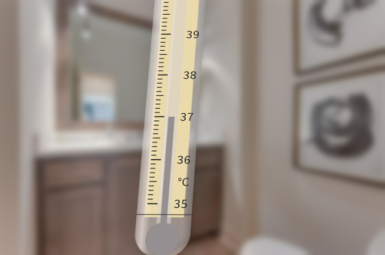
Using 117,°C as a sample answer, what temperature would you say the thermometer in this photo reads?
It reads 37,°C
